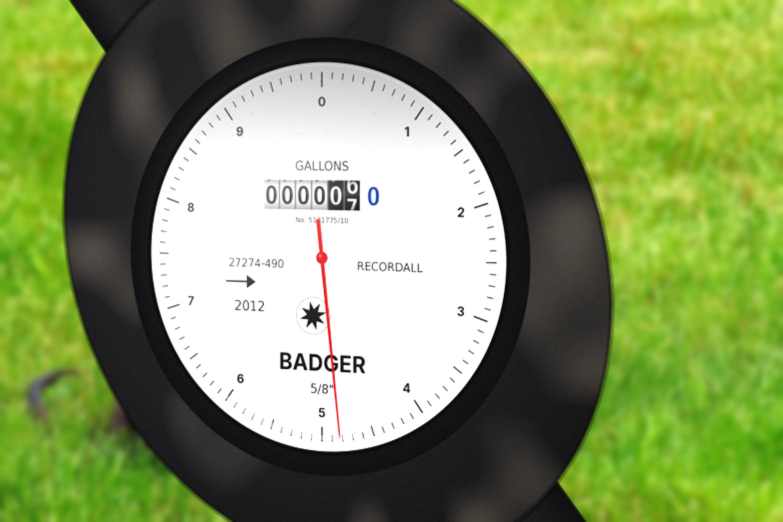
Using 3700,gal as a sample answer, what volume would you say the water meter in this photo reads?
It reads 64.8,gal
